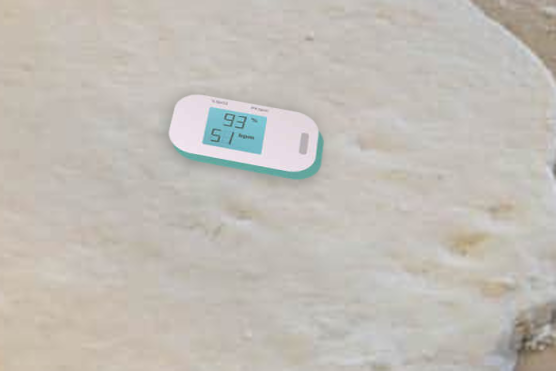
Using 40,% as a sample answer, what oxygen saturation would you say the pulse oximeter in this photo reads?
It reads 93,%
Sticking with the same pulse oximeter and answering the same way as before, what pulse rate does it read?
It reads 51,bpm
